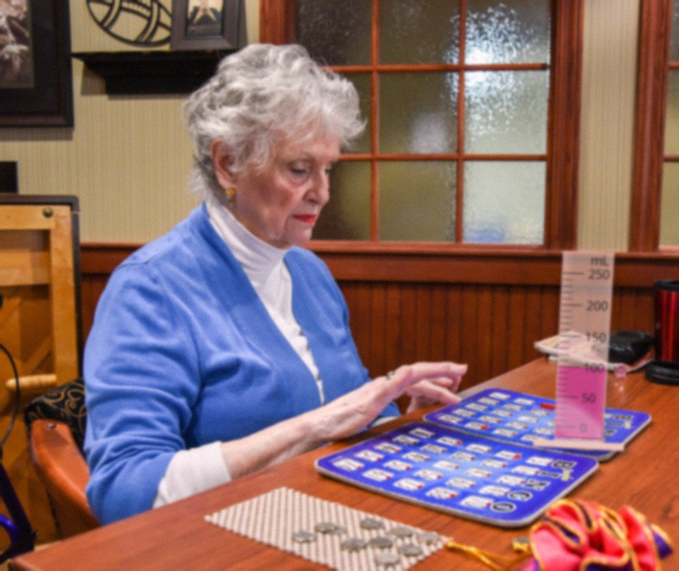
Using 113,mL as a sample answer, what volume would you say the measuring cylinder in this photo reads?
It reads 100,mL
